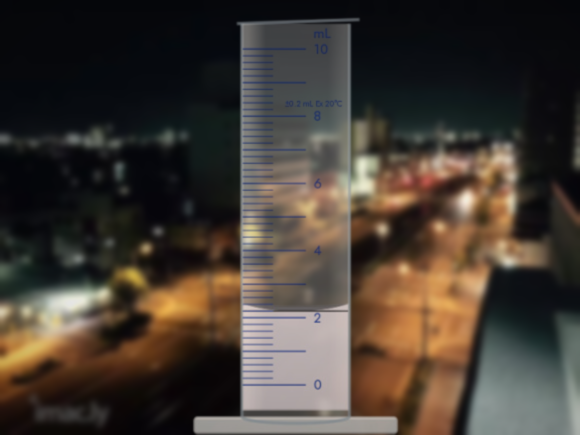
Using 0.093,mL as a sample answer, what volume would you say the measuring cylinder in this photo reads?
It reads 2.2,mL
